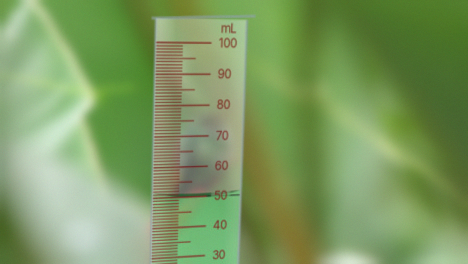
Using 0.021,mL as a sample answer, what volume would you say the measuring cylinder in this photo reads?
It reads 50,mL
